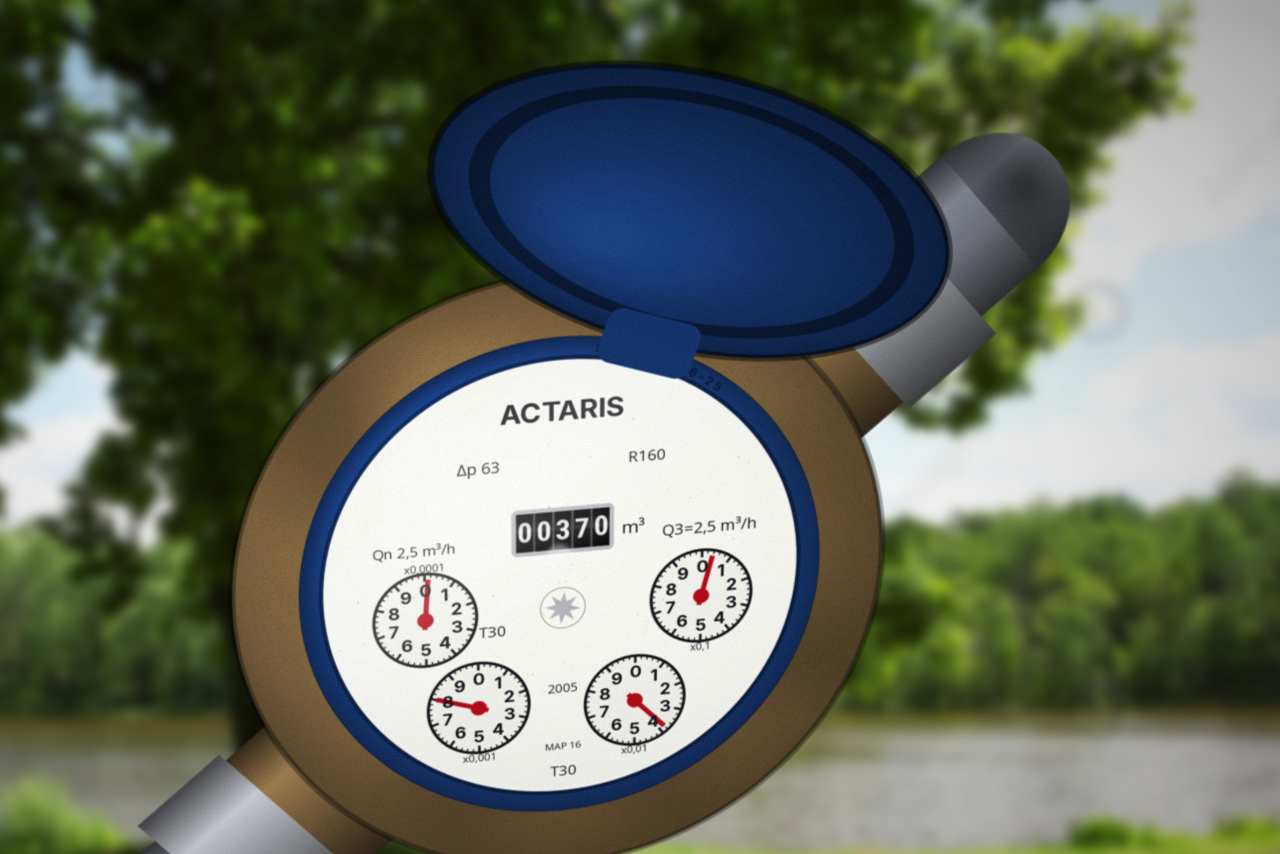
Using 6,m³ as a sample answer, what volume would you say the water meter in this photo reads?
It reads 370.0380,m³
